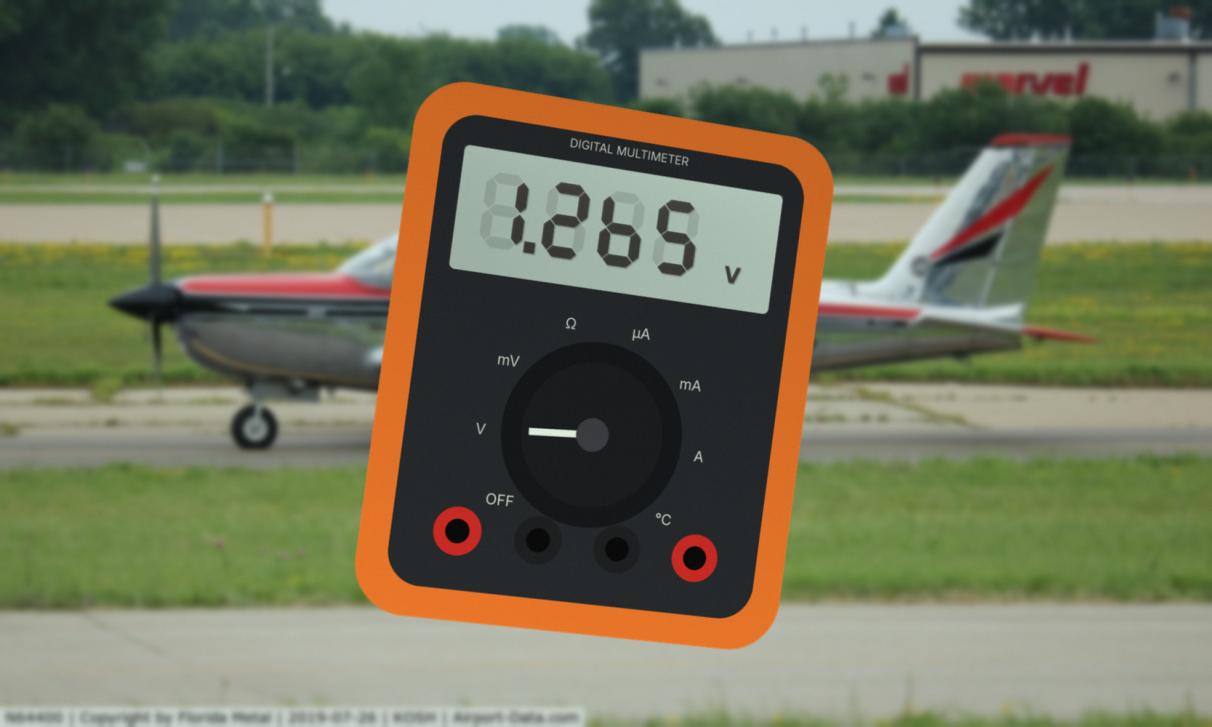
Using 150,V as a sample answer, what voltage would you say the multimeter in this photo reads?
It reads 1.265,V
